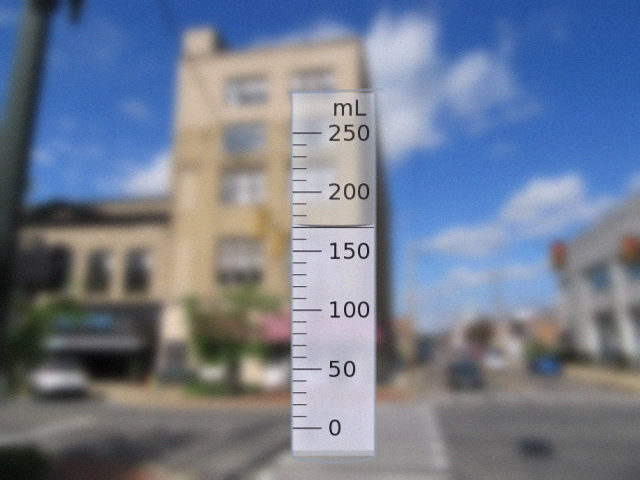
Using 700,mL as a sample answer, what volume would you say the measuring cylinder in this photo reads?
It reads 170,mL
